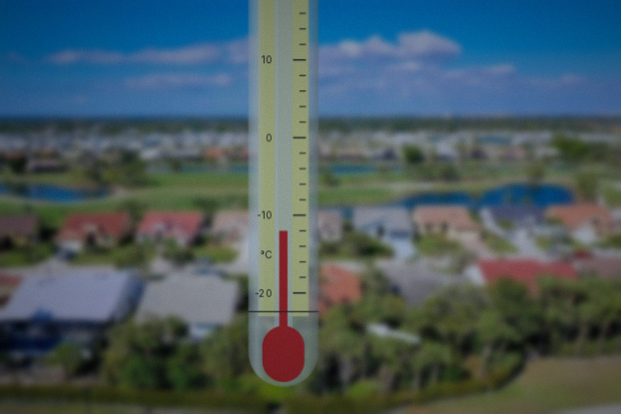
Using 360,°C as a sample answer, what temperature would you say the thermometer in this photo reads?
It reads -12,°C
